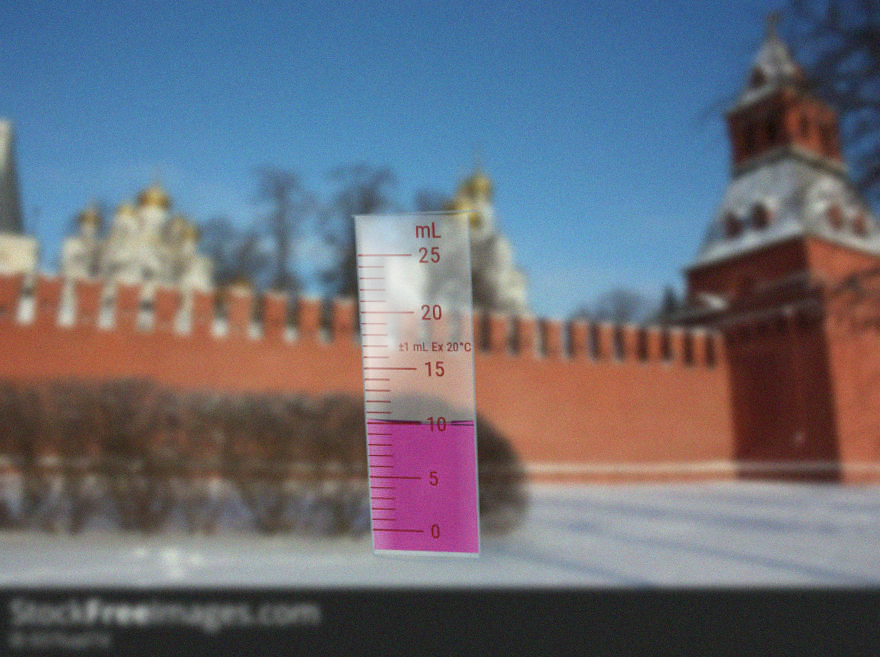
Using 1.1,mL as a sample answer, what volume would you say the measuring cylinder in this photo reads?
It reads 10,mL
